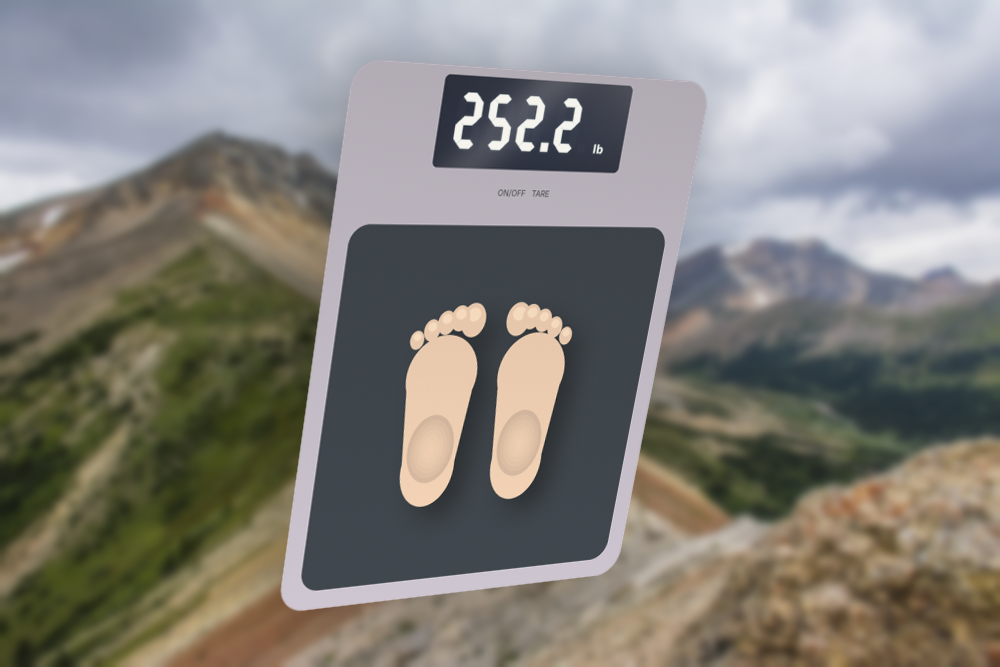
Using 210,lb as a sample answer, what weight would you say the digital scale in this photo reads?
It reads 252.2,lb
